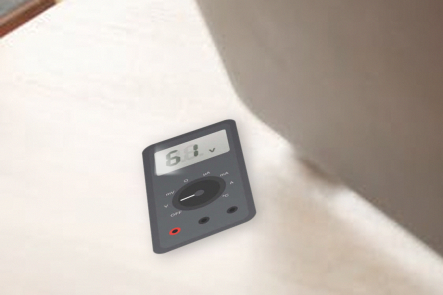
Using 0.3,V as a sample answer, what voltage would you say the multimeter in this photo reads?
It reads 61,V
